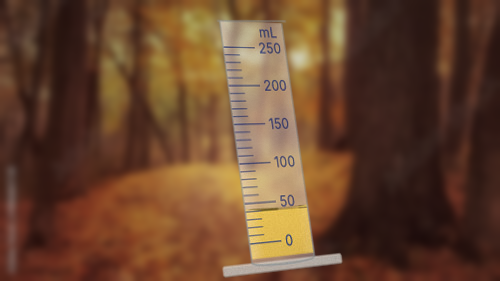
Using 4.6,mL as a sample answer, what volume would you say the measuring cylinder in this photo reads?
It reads 40,mL
